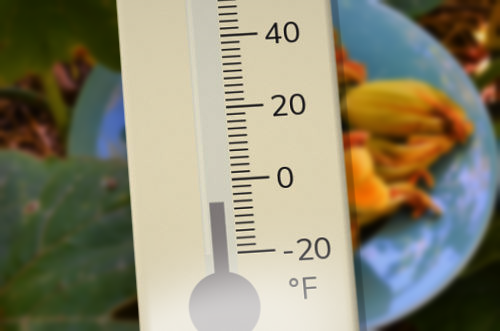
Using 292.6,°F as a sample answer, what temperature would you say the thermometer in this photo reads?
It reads -6,°F
